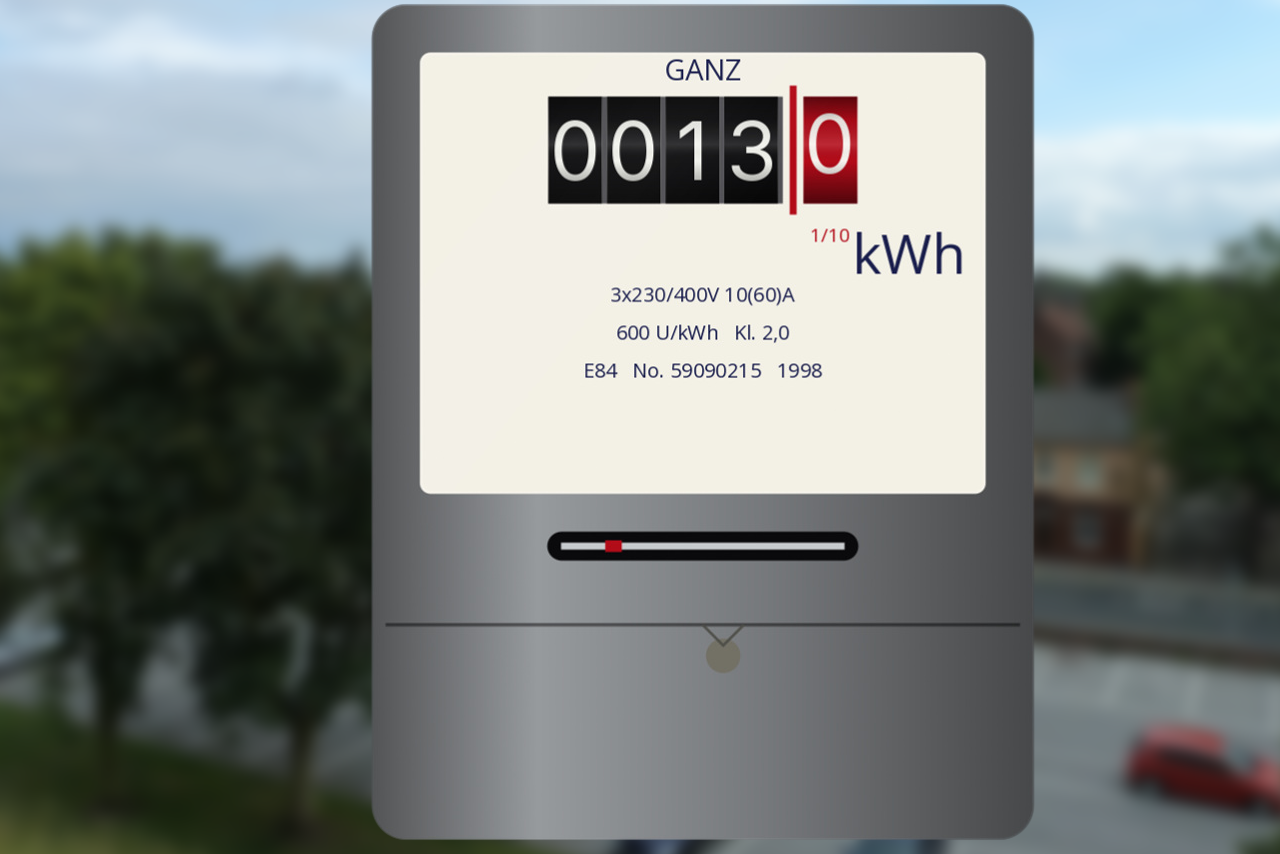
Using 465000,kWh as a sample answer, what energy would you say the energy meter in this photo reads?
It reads 13.0,kWh
